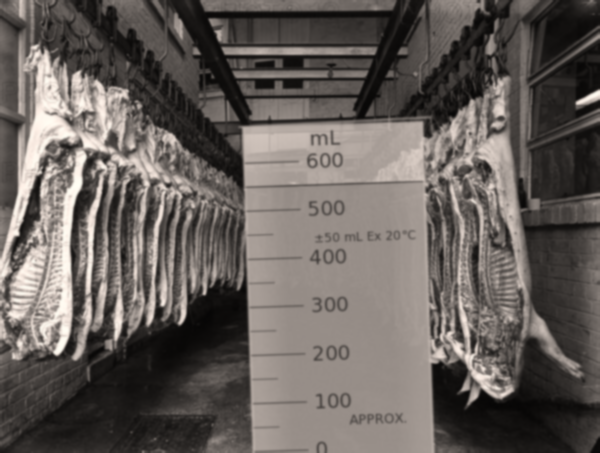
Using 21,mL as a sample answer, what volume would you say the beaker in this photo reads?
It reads 550,mL
